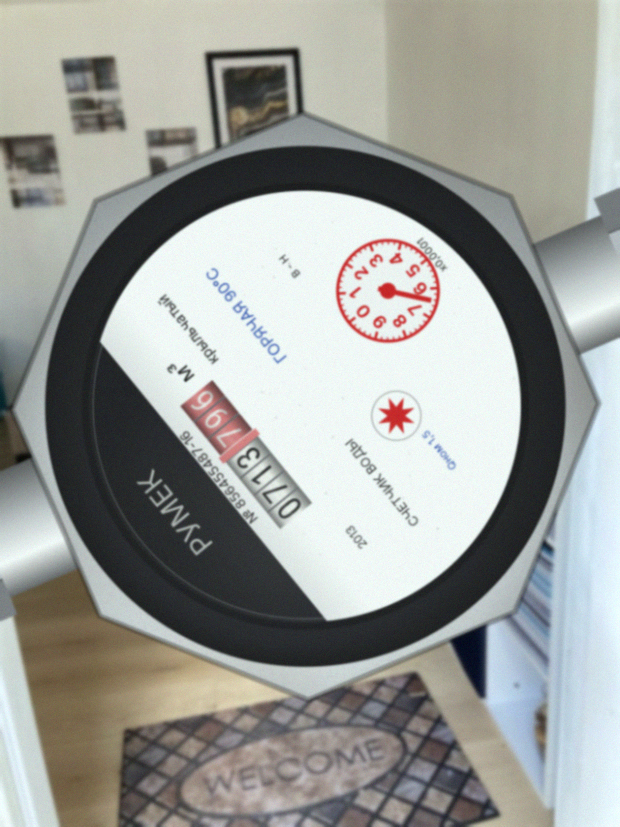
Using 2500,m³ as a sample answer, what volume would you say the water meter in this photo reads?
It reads 713.7966,m³
